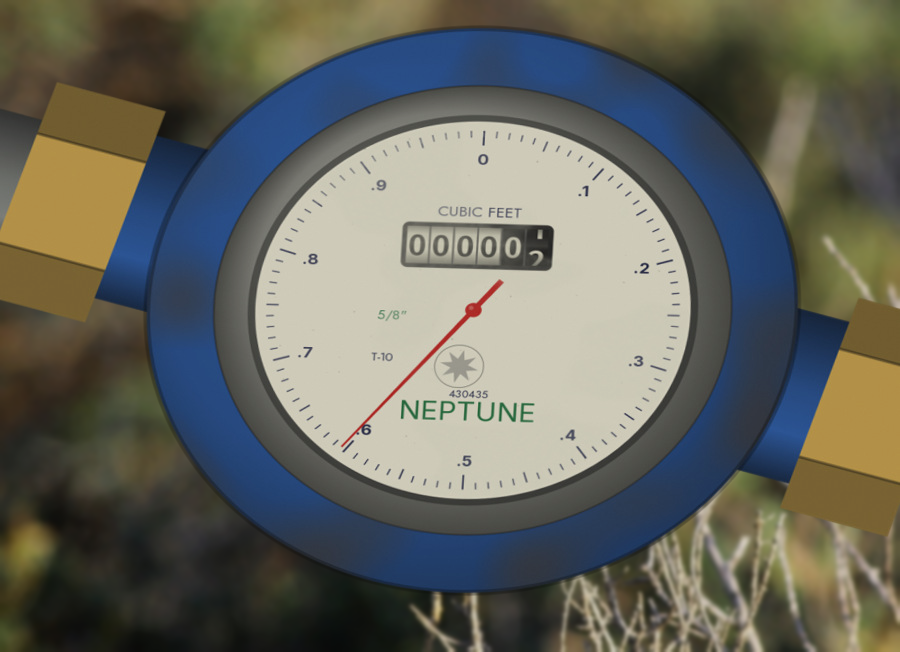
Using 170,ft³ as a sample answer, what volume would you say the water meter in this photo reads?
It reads 1.60,ft³
